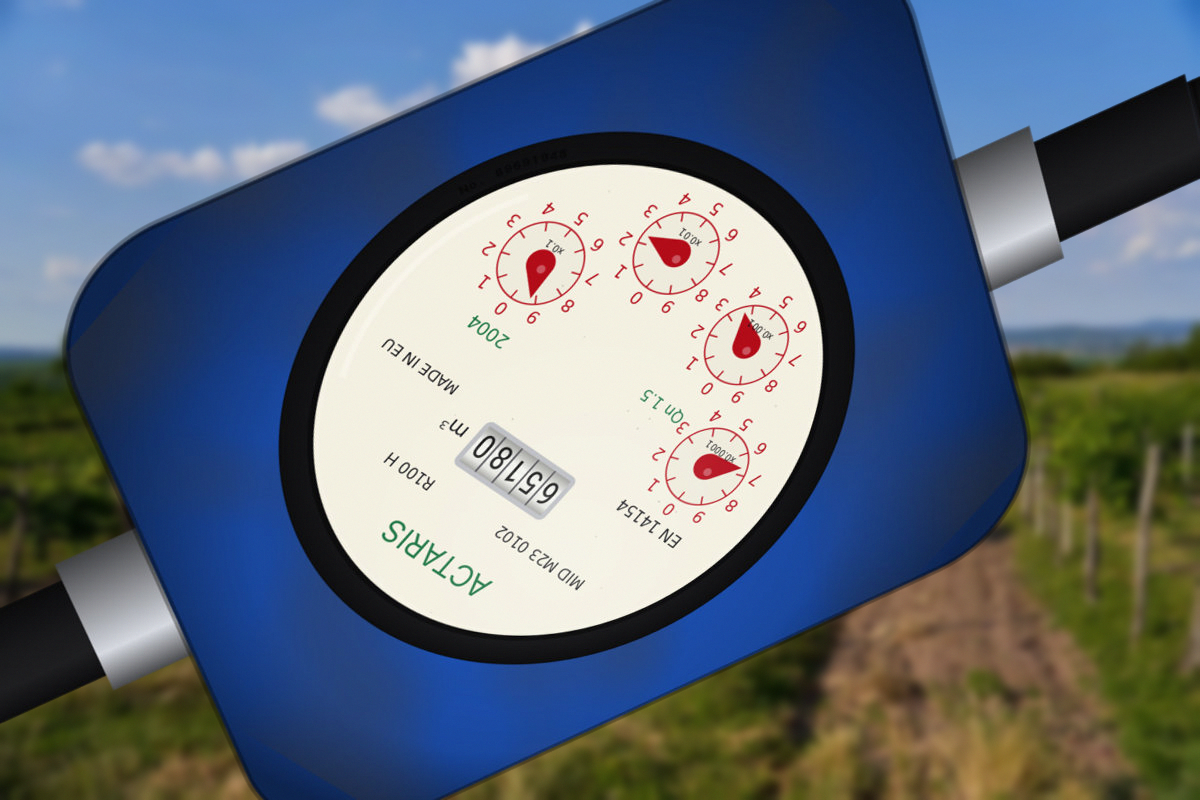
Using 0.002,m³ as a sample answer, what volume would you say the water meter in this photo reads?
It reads 65179.9236,m³
